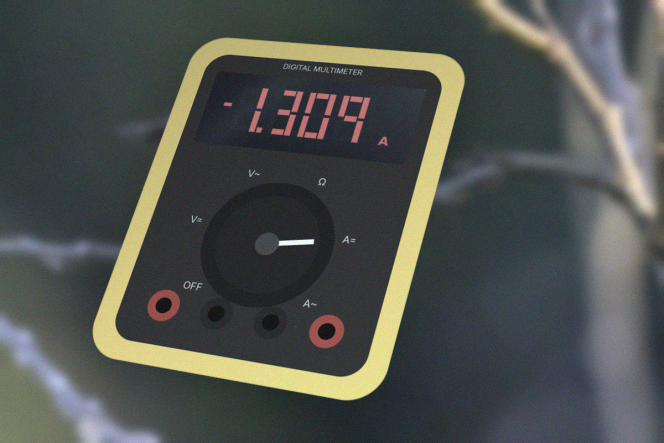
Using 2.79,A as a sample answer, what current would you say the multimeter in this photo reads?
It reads -1.309,A
